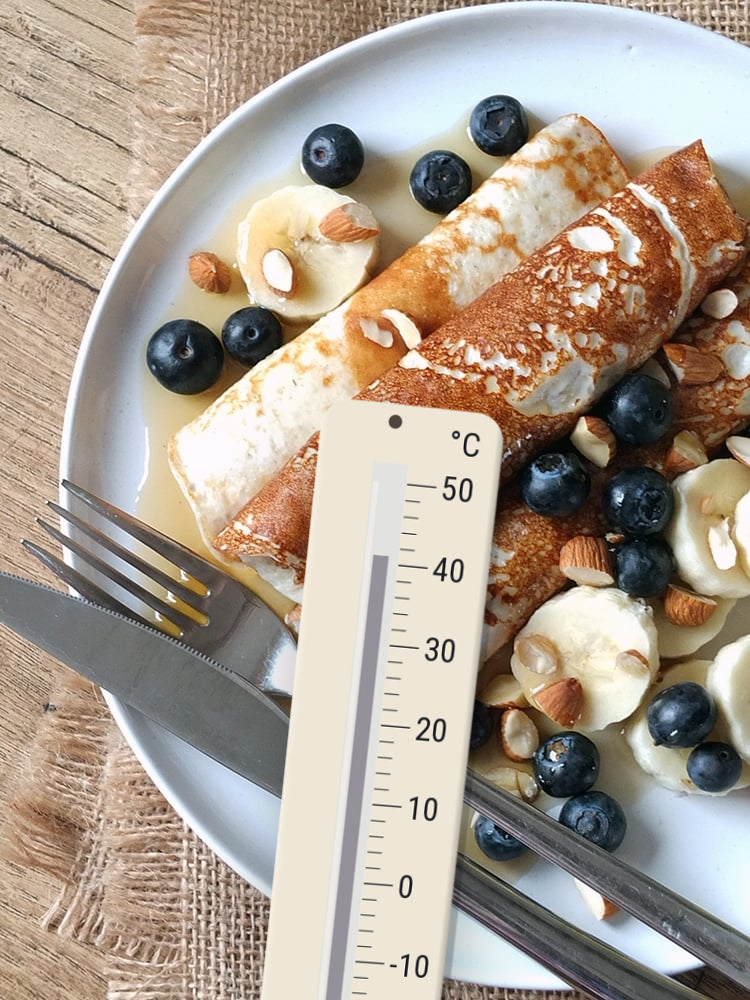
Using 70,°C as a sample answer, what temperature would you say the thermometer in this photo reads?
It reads 41,°C
